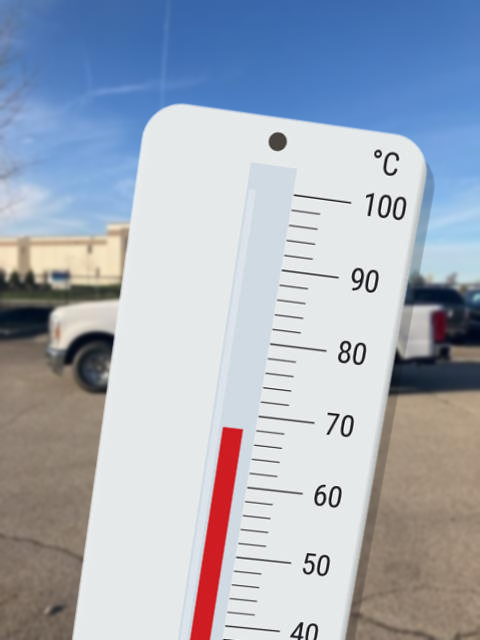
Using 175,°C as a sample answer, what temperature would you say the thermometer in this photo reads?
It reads 68,°C
